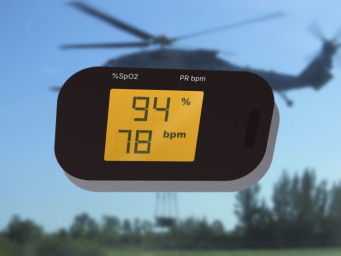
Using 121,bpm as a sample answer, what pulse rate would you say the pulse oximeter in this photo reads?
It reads 78,bpm
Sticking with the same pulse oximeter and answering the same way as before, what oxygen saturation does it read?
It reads 94,%
